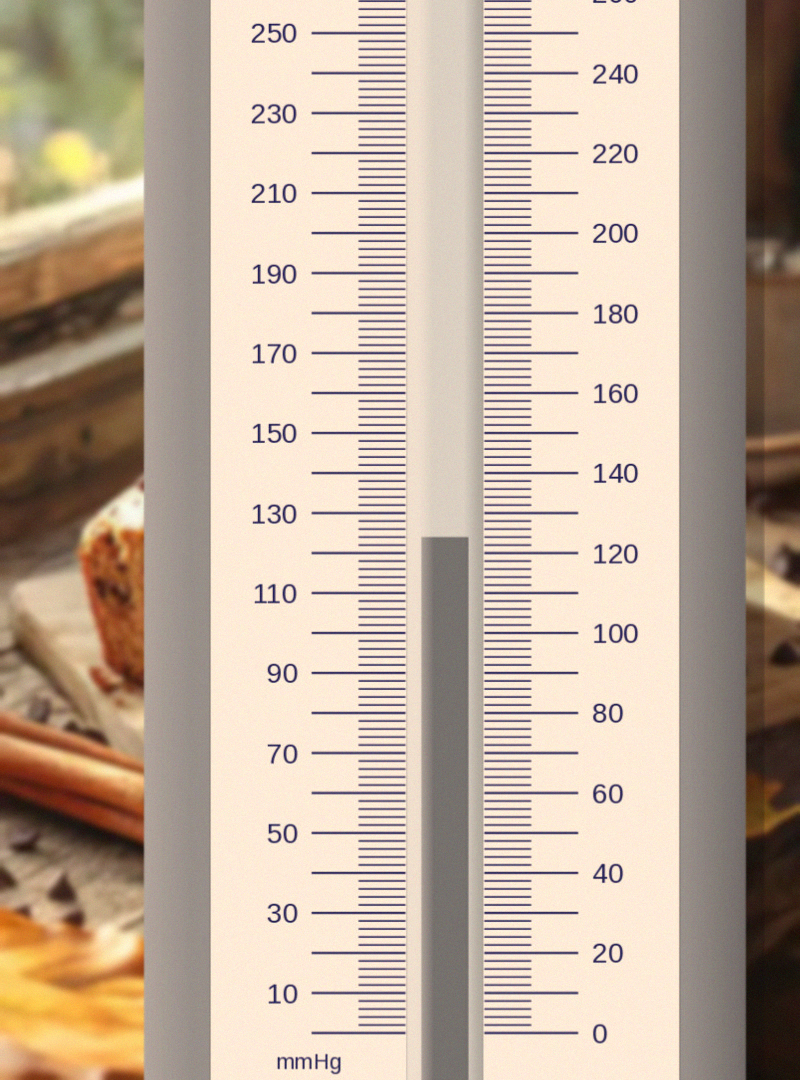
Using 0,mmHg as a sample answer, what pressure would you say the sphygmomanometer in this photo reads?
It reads 124,mmHg
